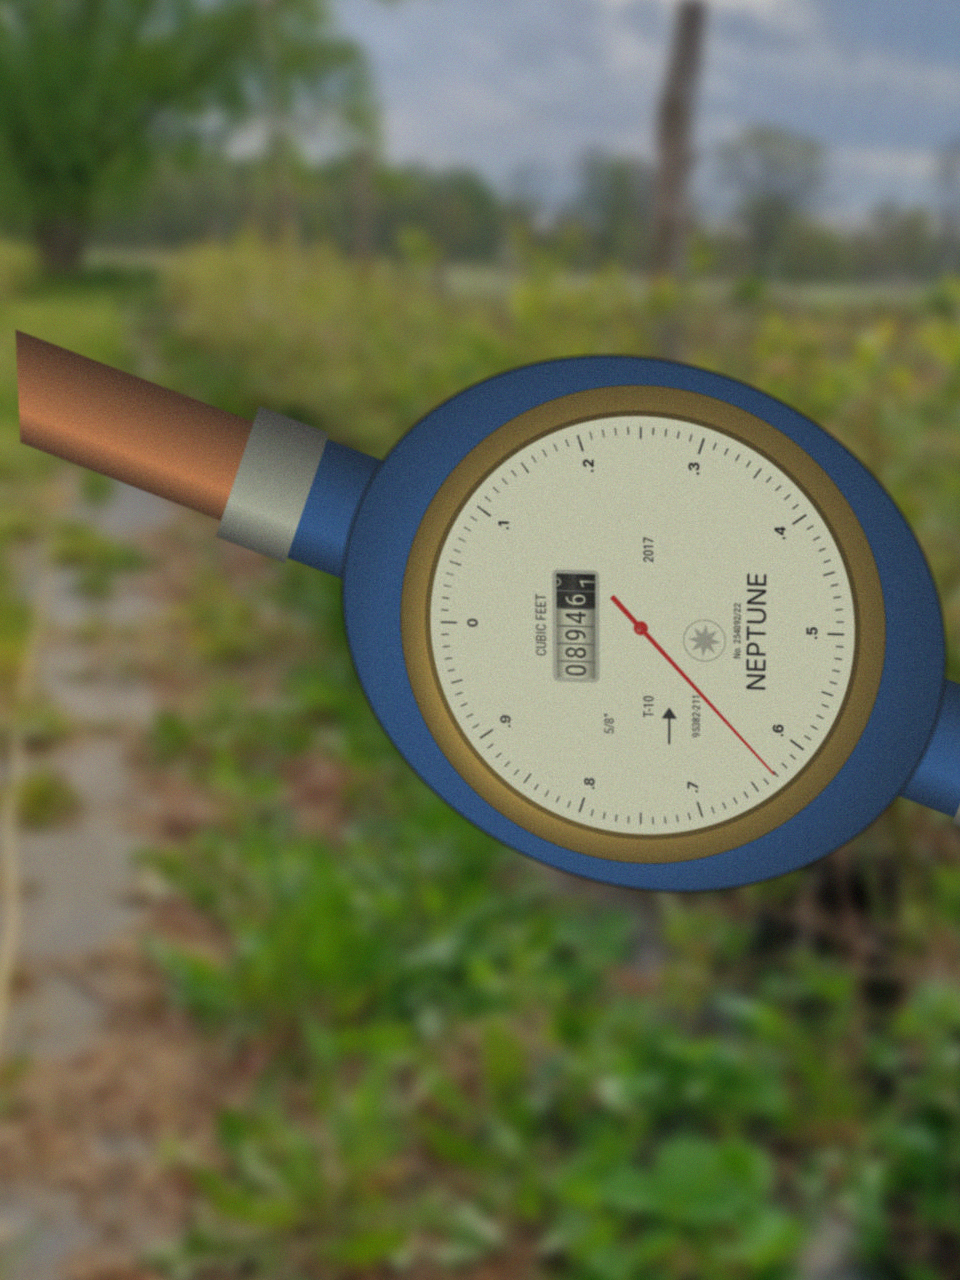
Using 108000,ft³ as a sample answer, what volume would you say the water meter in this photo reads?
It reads 89460.63,ft³
